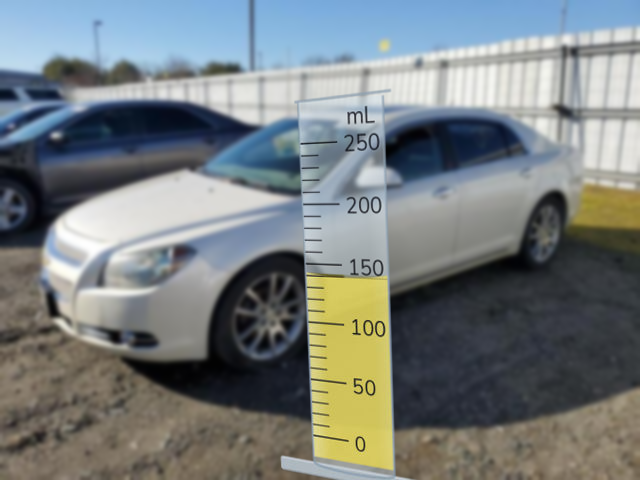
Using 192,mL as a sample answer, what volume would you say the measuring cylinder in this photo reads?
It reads 140,mL
